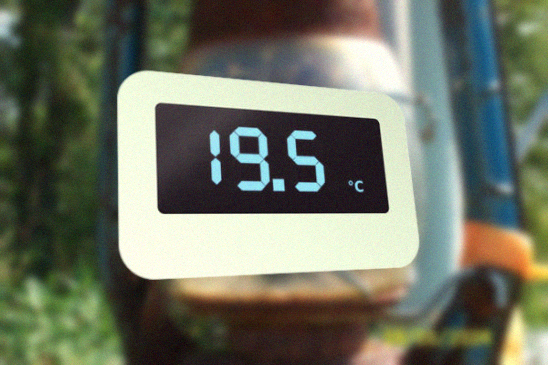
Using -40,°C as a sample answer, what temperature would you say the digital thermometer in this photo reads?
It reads 19.5,°C
